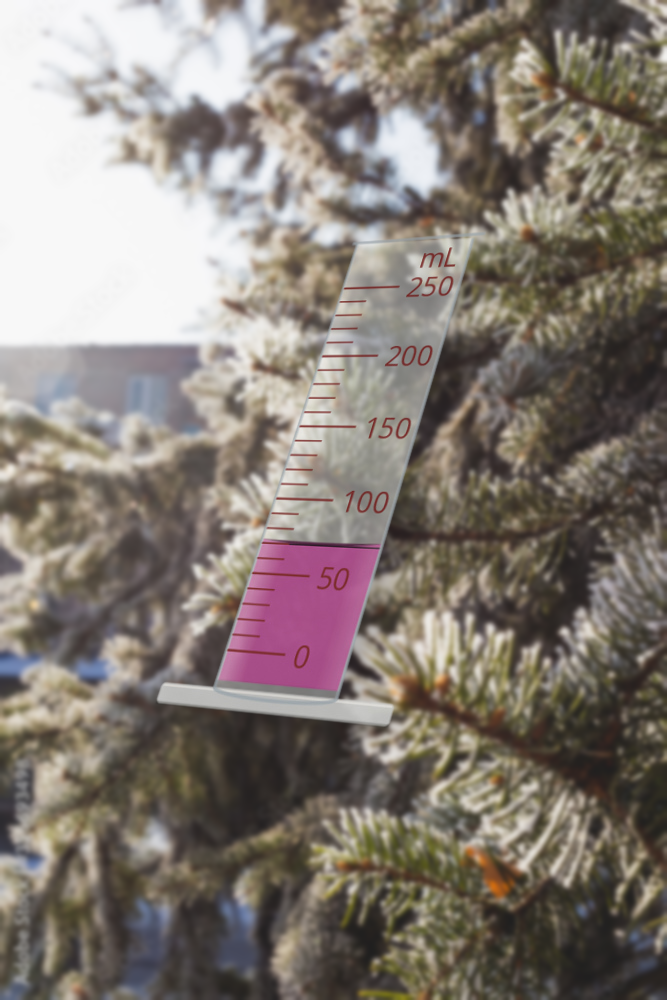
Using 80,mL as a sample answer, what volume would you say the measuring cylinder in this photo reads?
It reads 70,mL
